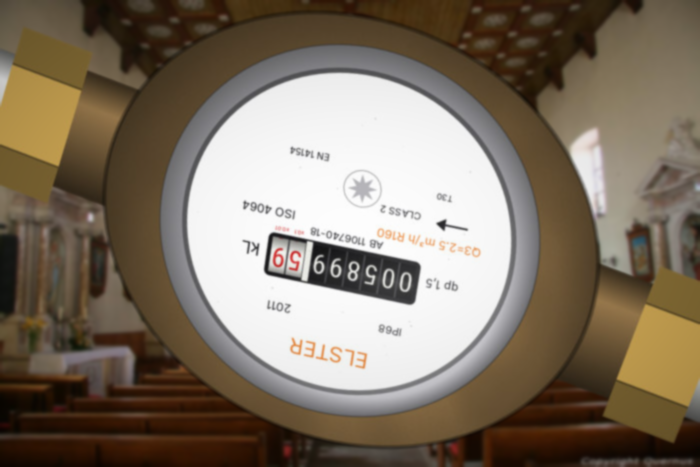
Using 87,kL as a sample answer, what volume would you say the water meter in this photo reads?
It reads 5899.59,kL
